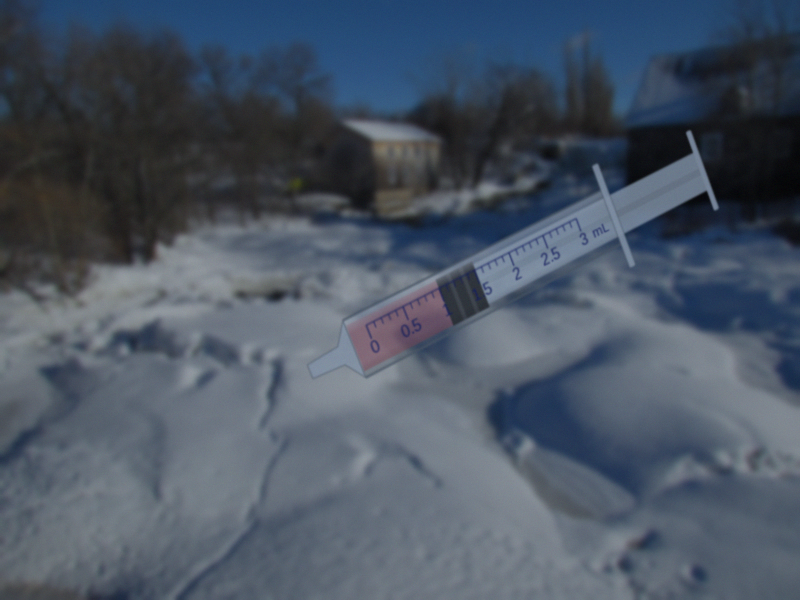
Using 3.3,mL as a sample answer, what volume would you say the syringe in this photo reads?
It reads 1,mL
